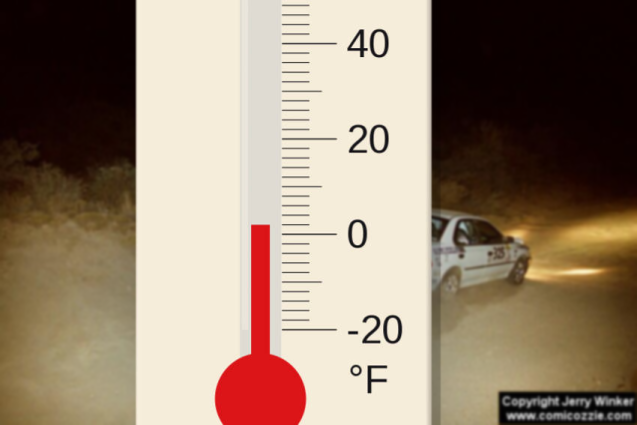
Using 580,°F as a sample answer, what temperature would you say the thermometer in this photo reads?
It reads 2,°F
